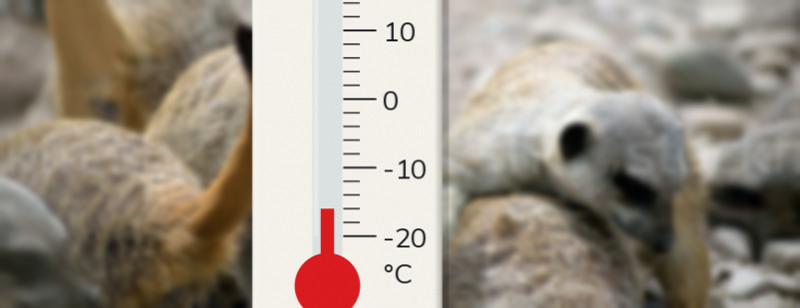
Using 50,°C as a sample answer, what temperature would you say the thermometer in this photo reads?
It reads -16,°C
